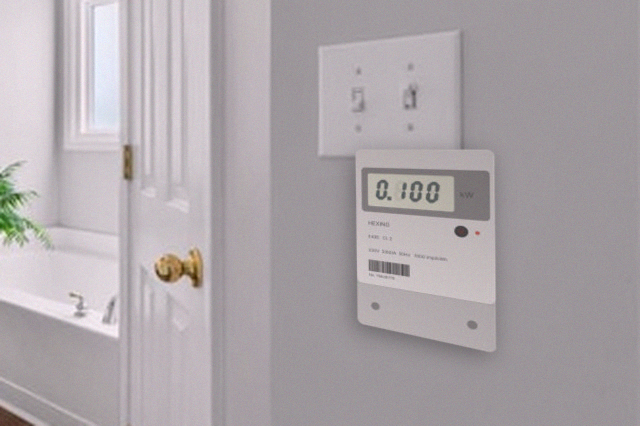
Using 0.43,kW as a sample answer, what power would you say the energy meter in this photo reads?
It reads 0.100,kW
